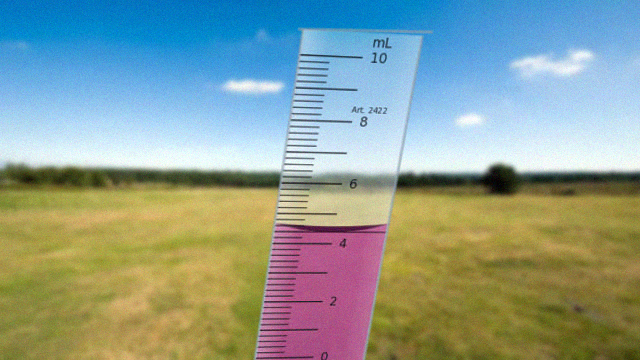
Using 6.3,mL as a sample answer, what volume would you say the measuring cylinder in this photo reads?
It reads 4.4,mL
